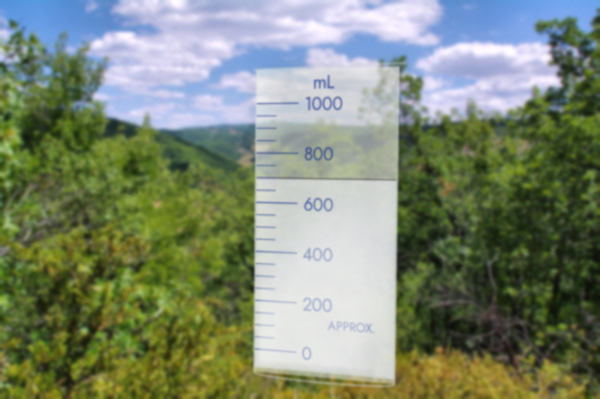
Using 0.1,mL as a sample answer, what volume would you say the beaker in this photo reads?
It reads 700,mL
